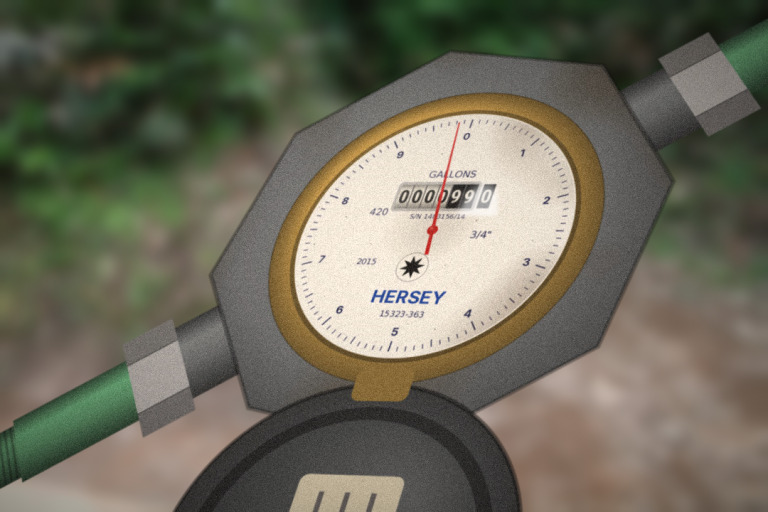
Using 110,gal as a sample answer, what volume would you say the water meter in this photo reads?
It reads 989.8,gal
